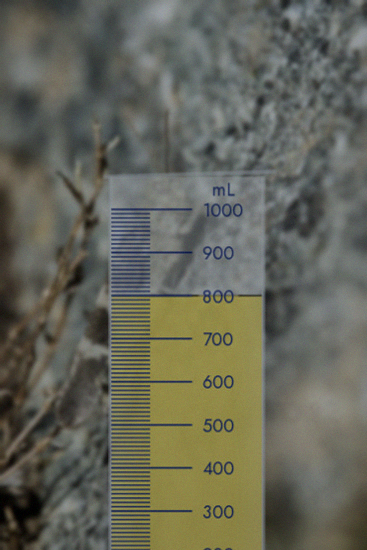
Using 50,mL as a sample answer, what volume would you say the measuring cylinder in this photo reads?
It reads 800,mL
